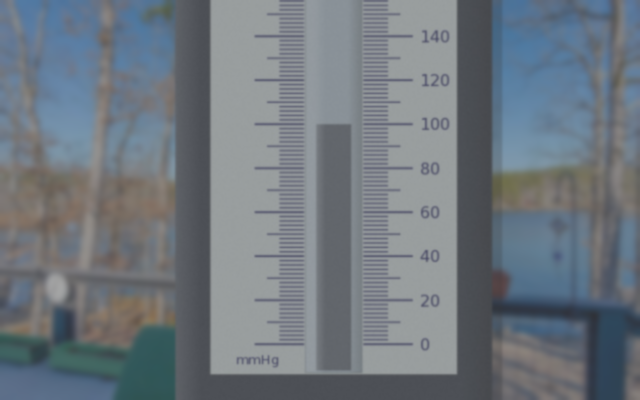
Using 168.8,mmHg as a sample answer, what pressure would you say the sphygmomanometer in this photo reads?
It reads 100,mmHg
